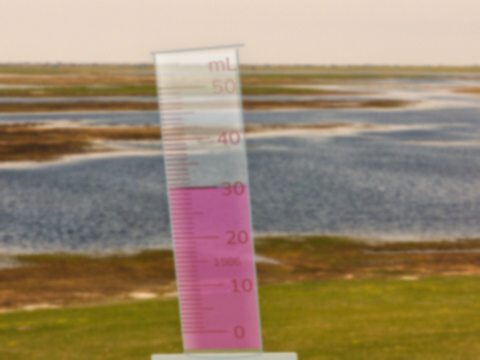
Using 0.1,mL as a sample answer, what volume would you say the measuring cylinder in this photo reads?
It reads 30,mL
